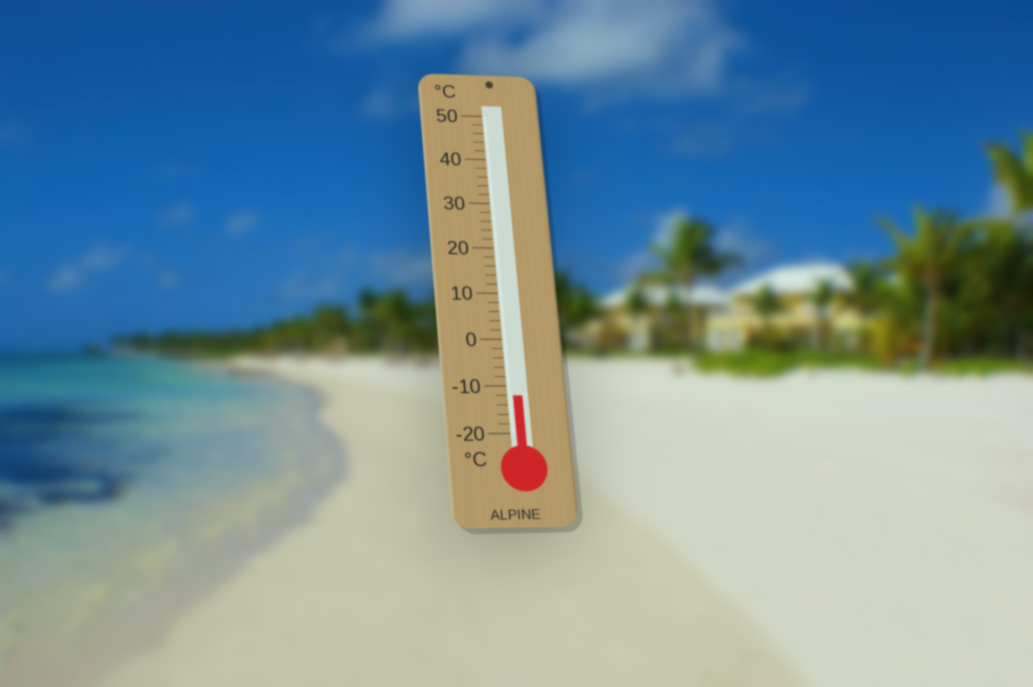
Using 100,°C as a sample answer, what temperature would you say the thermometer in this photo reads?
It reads -12,°C
